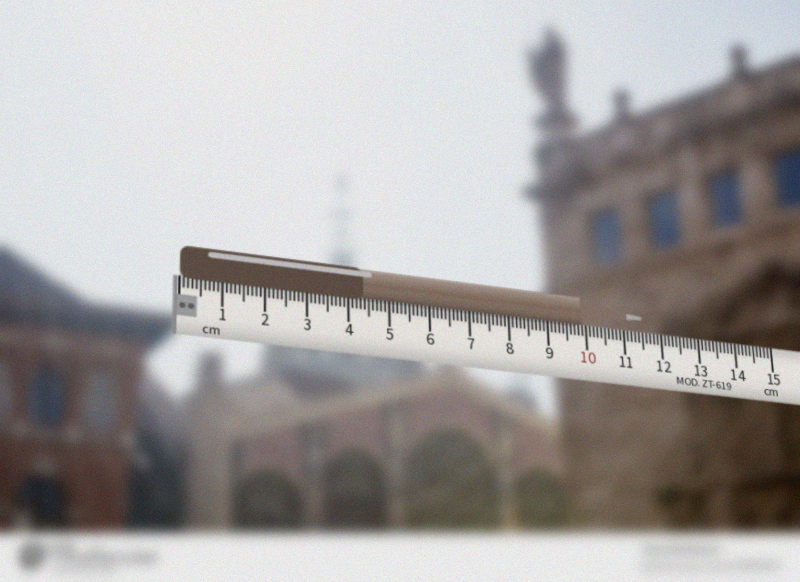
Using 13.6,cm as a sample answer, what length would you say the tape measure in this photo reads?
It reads 11.5,cm
